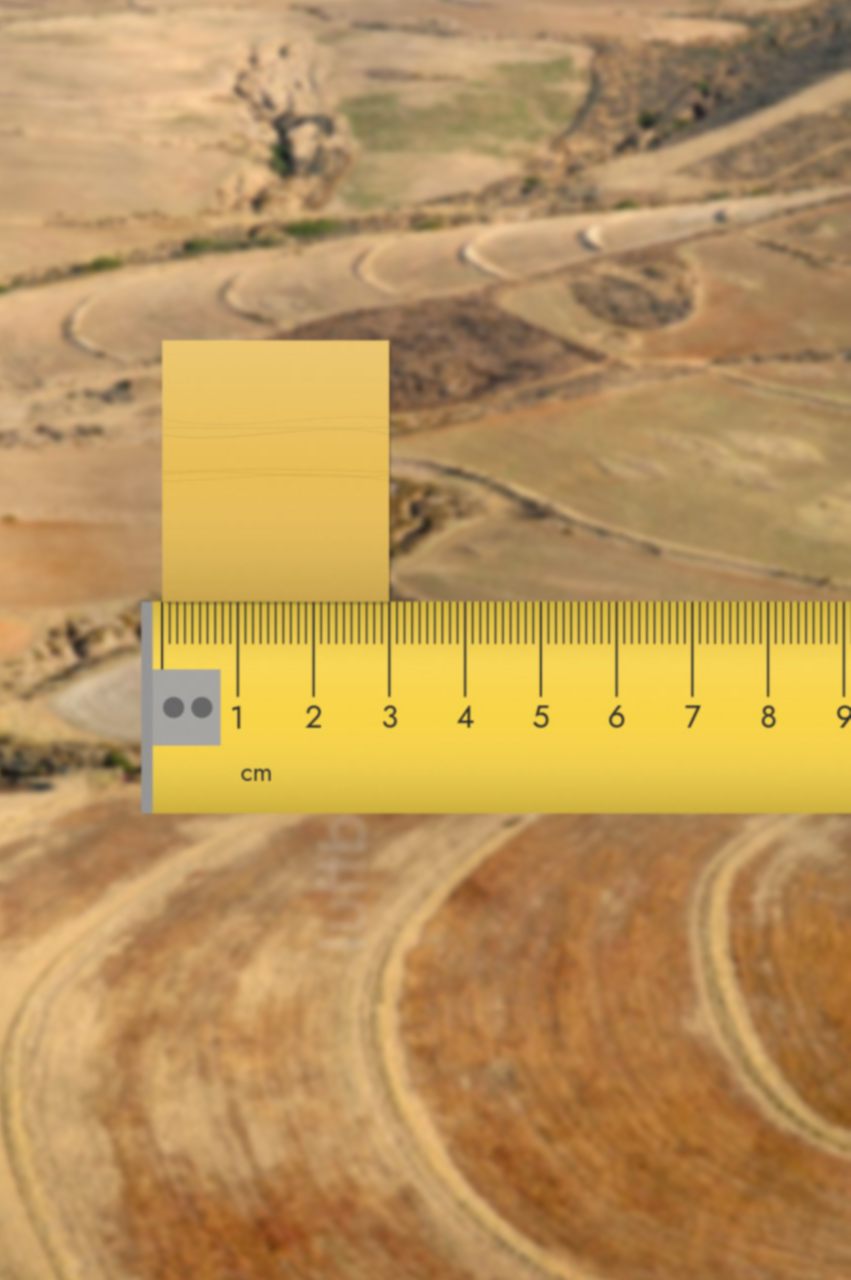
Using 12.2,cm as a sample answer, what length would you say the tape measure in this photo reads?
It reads 3,cm
